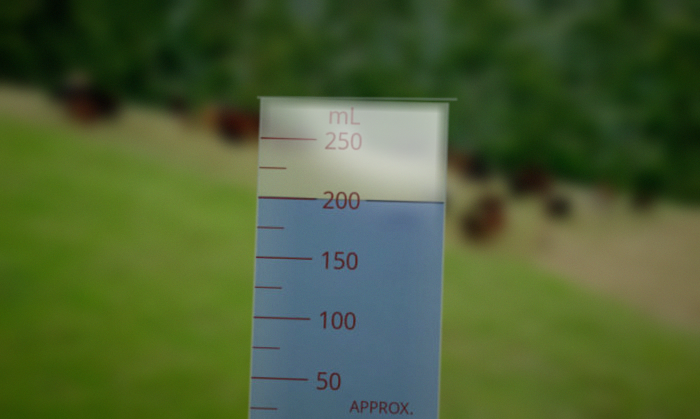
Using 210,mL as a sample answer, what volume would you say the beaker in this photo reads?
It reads 200,mL
